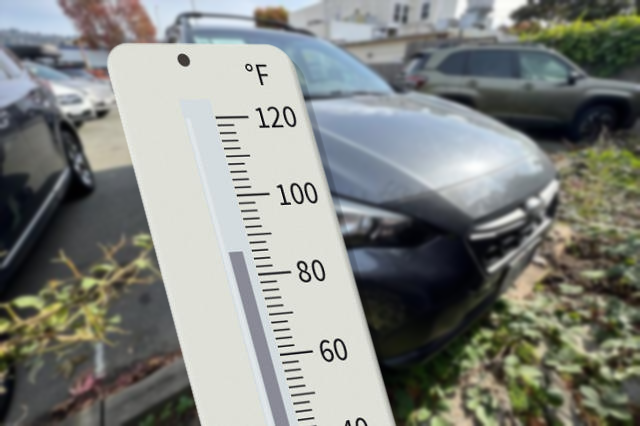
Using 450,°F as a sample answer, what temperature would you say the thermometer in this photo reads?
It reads 86,°F
